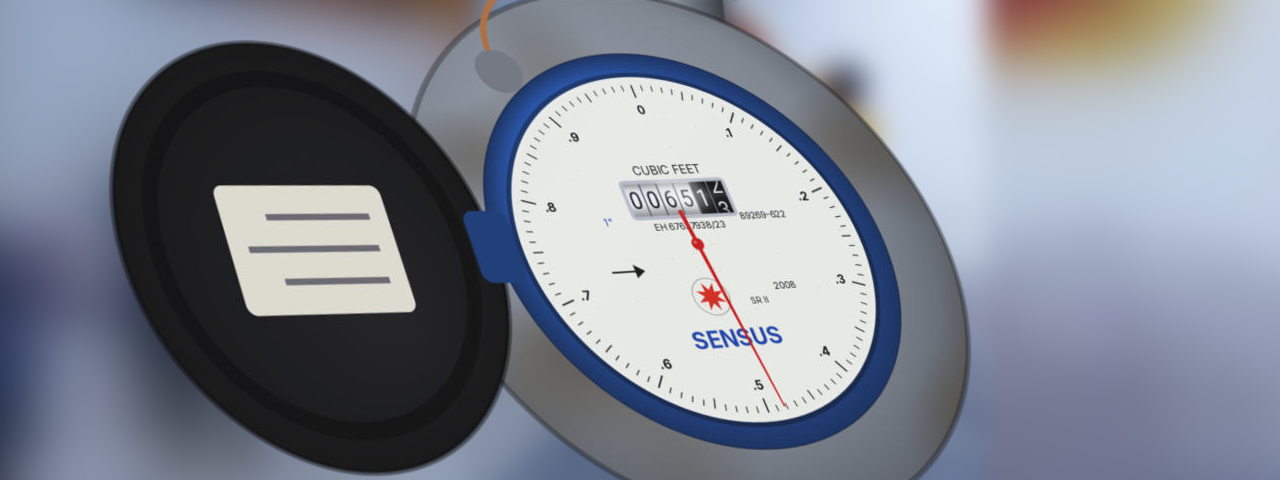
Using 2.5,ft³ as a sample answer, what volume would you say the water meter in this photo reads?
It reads 6512.48,ft³
